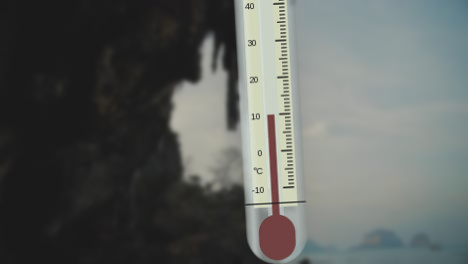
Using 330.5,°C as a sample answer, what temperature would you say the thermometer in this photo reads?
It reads 10,°C
